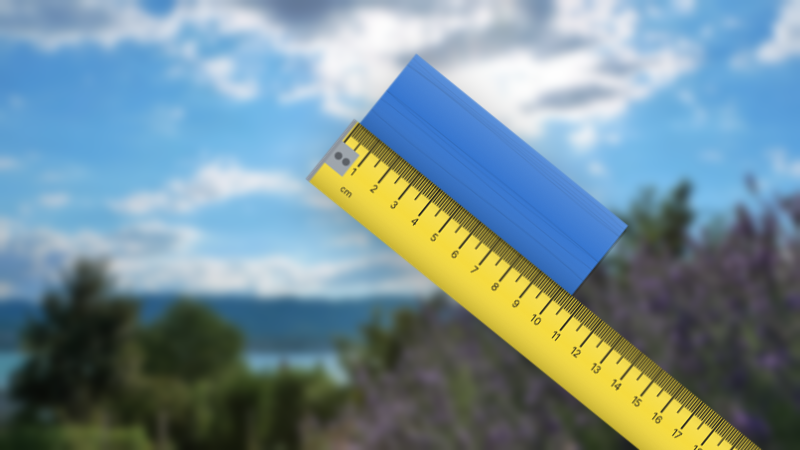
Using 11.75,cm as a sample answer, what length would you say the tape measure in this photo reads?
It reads 10.5,cm
